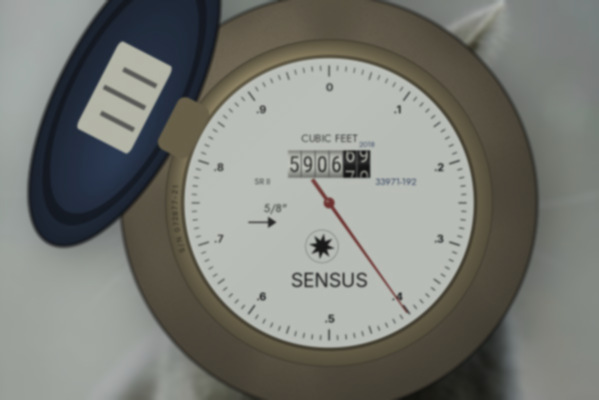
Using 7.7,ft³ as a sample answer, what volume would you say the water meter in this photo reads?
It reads 590669.40,ft³
